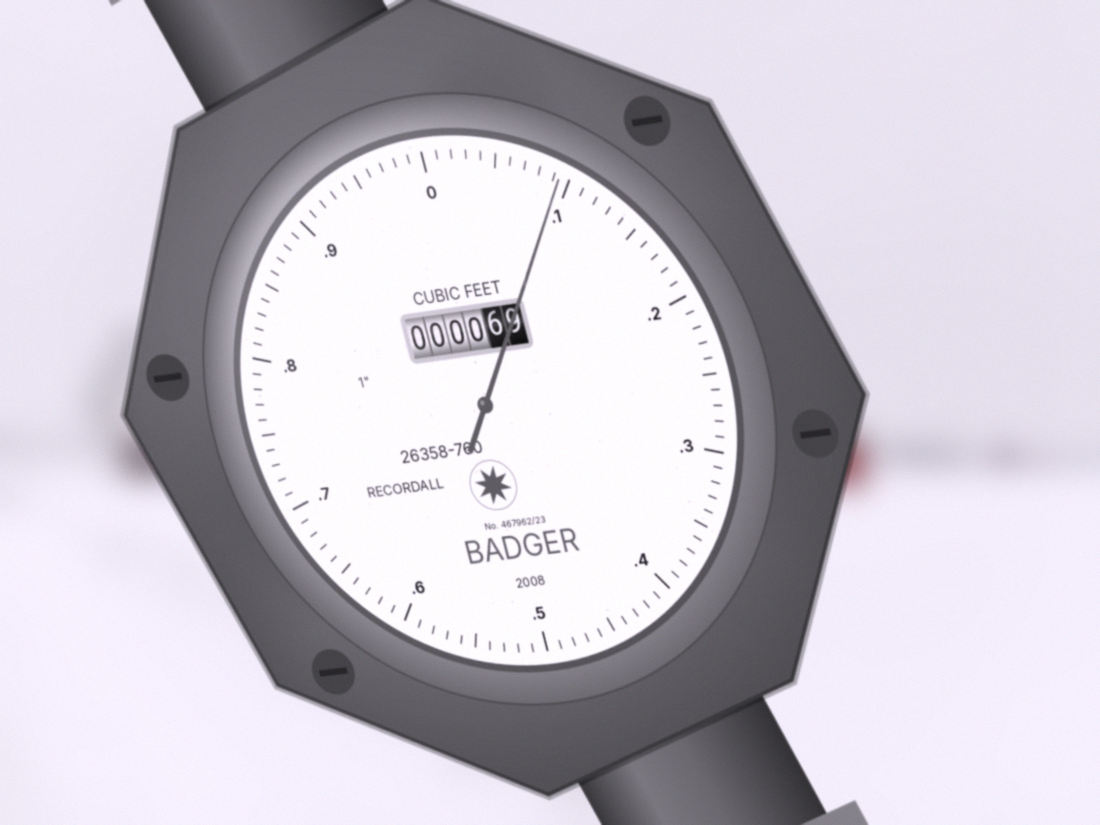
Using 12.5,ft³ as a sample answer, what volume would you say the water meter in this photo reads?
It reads 69.09,ft³
